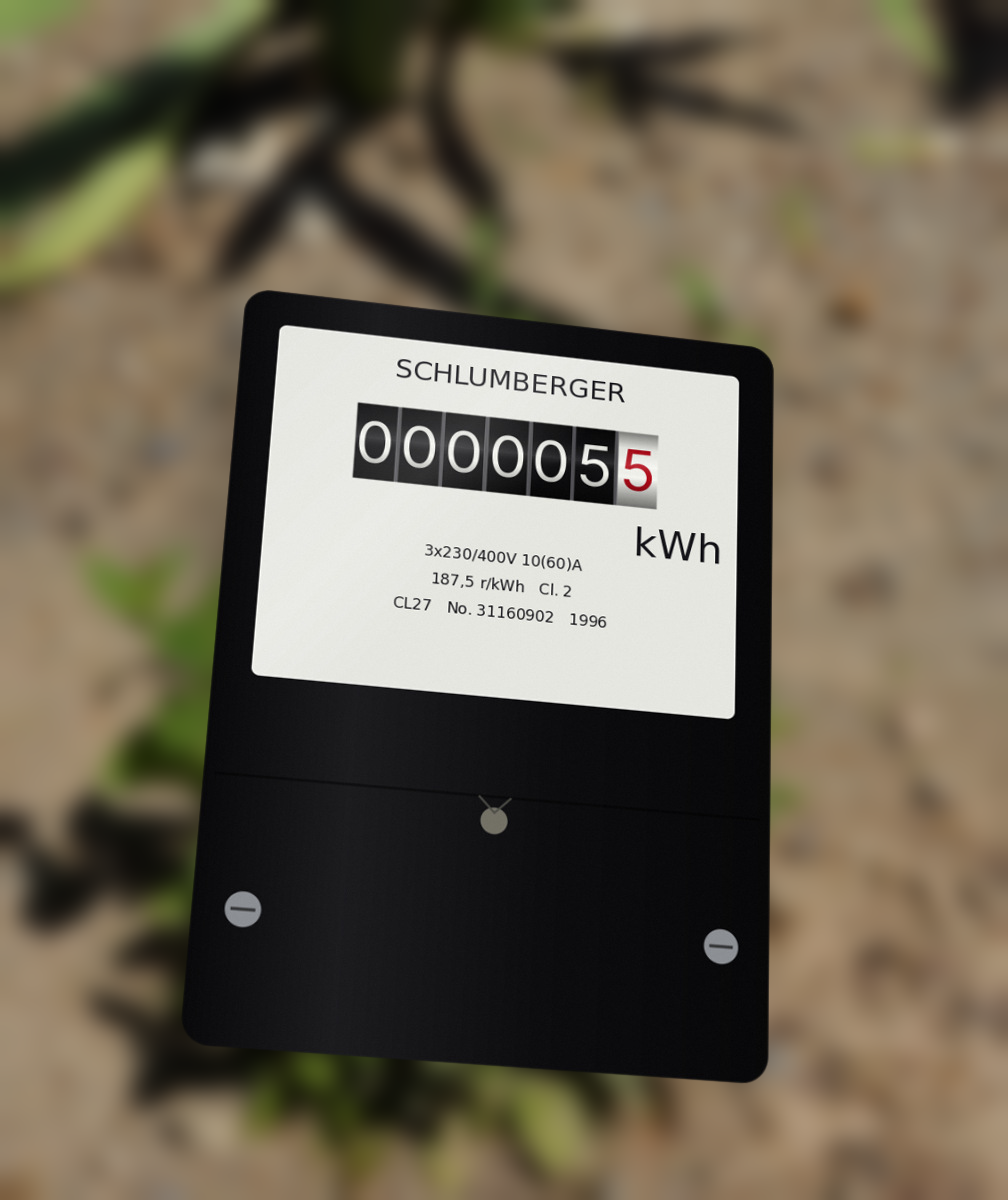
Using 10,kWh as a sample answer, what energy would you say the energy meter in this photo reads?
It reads 5.5,kWh
